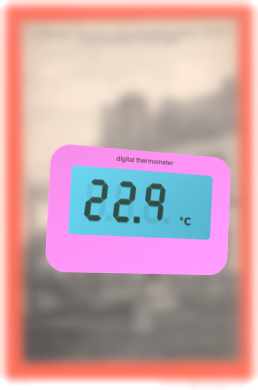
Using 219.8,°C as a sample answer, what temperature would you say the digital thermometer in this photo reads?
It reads 22.9,°C
